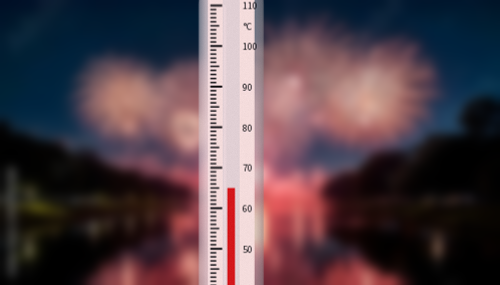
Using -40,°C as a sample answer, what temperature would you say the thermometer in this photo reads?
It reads 65,°C
